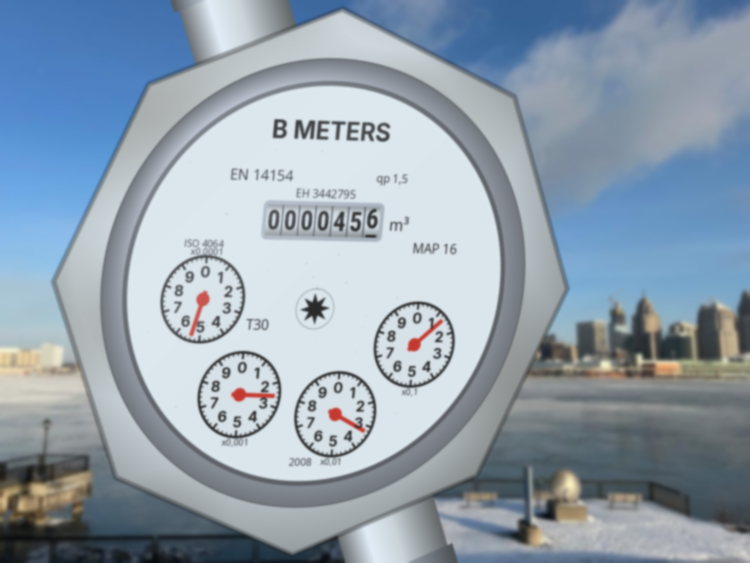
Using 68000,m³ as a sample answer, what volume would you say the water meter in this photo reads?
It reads 456.1325,m³
